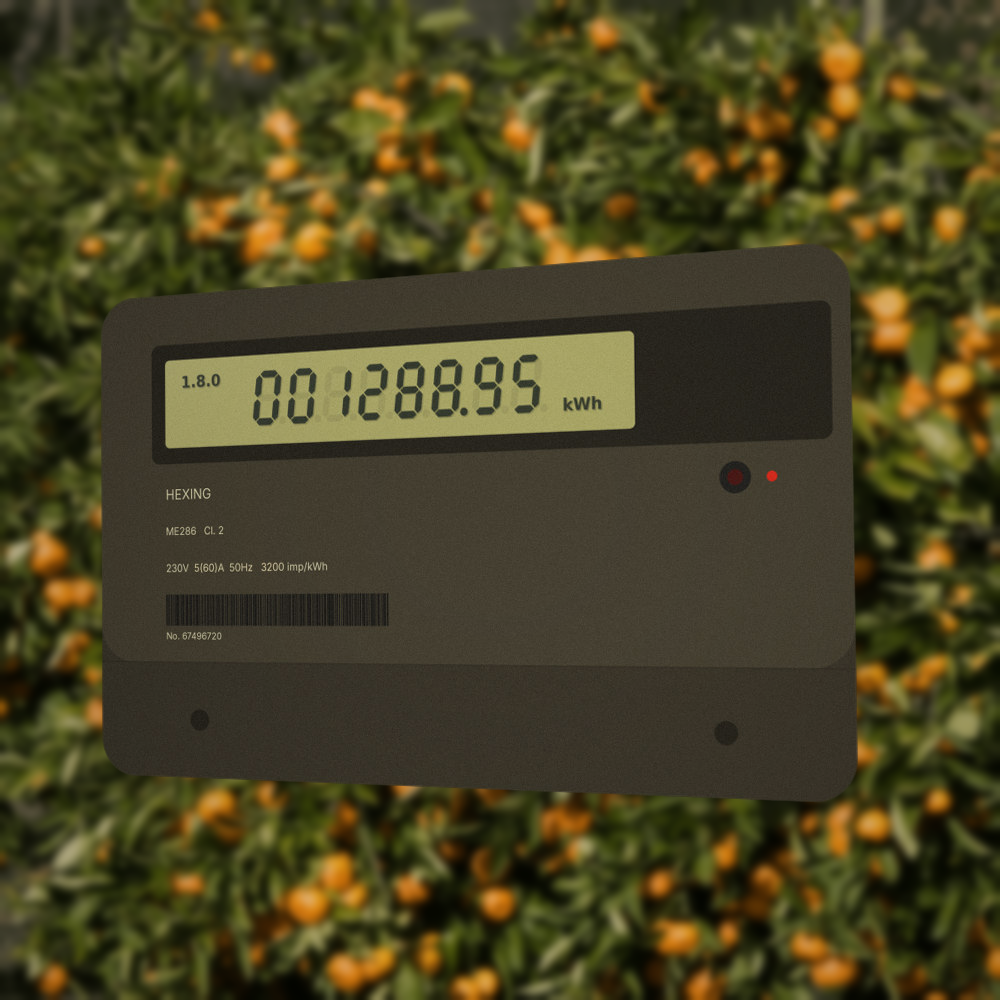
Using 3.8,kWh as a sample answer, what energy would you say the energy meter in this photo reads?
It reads 1288.95,kWh
